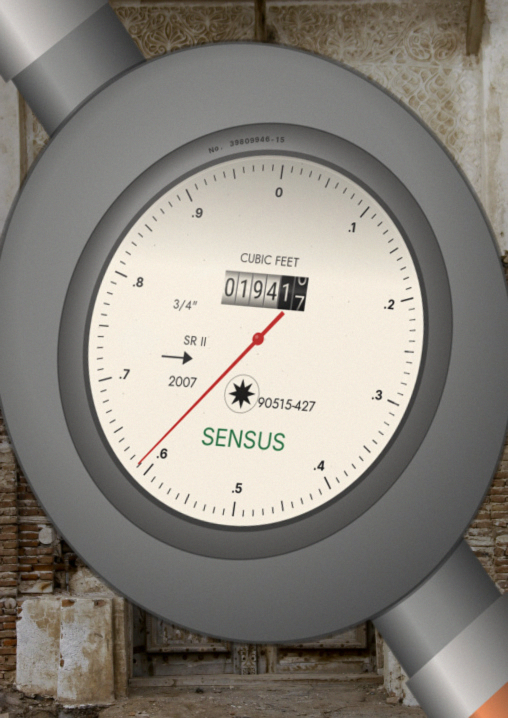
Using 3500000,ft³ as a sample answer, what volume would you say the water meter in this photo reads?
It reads 19416.61,ft³
